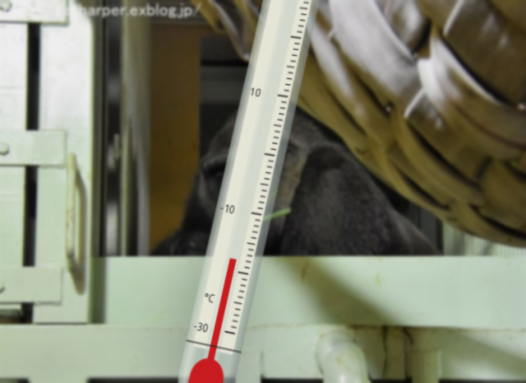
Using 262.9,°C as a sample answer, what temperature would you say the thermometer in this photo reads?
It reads -18,°C
